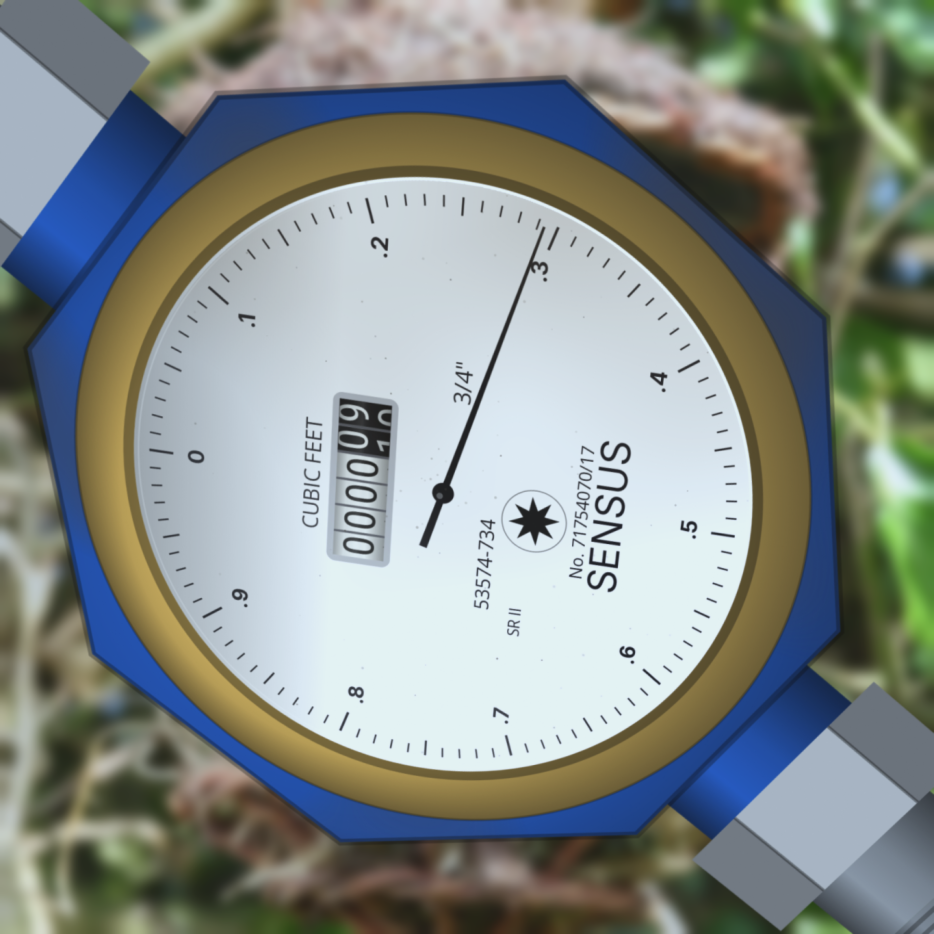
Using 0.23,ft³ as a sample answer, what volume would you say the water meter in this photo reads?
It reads 9.29,ft³
